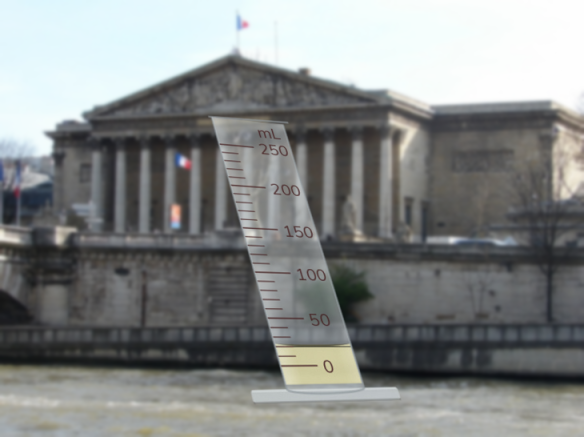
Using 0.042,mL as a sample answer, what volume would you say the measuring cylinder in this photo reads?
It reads 20,mL
